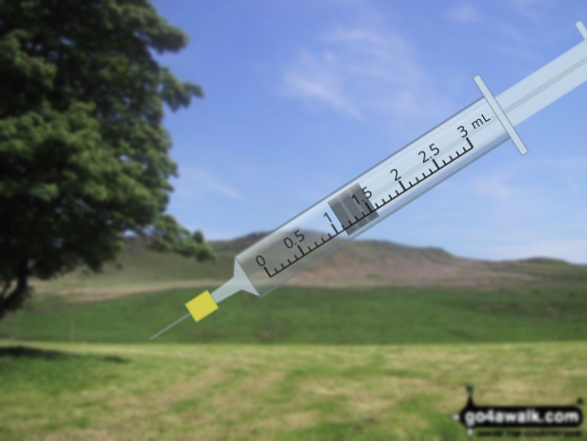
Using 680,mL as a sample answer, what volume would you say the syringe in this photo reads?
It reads 1.1,mL
